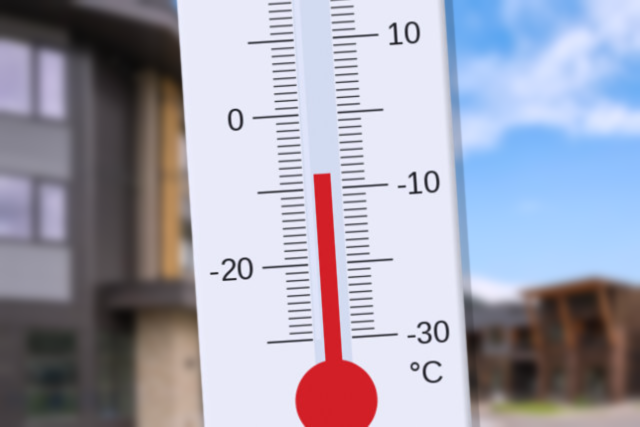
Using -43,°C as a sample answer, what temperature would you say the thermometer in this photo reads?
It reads -8,°C
